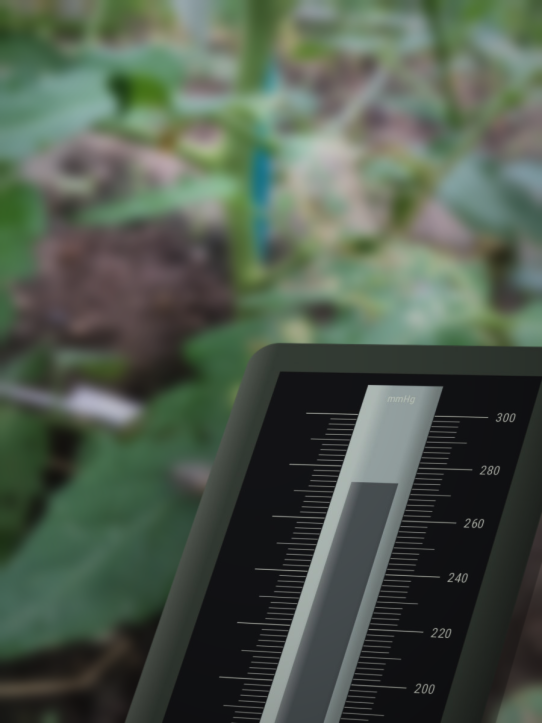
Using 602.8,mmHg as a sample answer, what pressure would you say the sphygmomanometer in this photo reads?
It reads 274,mmHg
